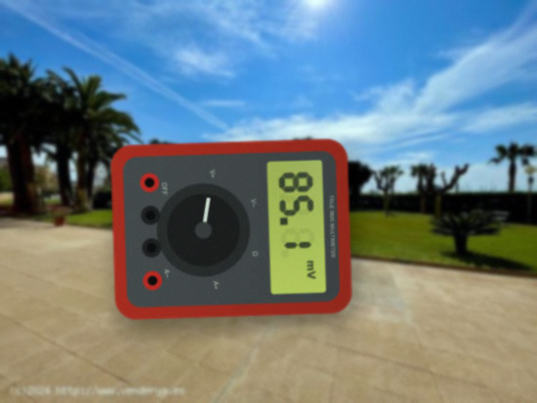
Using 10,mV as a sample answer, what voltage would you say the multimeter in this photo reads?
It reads 85.1,mV
